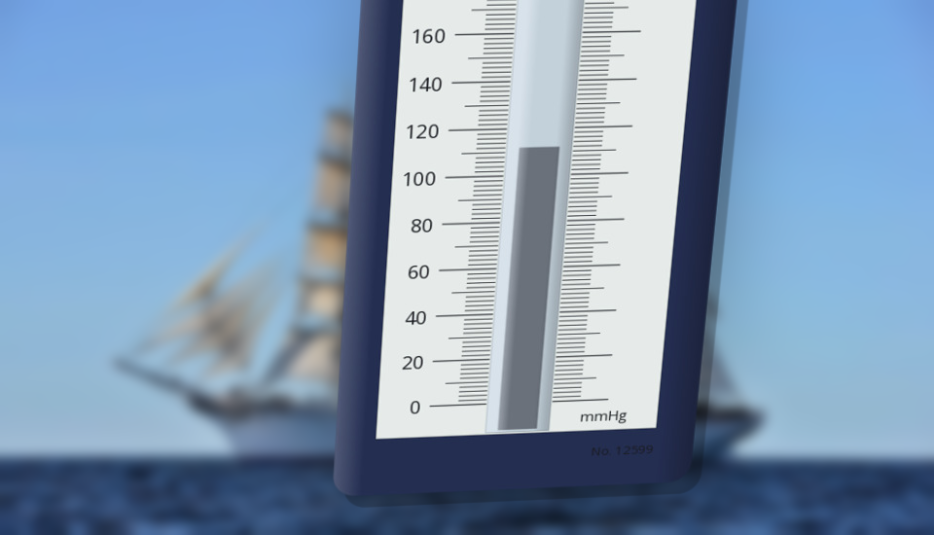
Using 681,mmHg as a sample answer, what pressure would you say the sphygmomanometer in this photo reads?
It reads 112,mmHg
